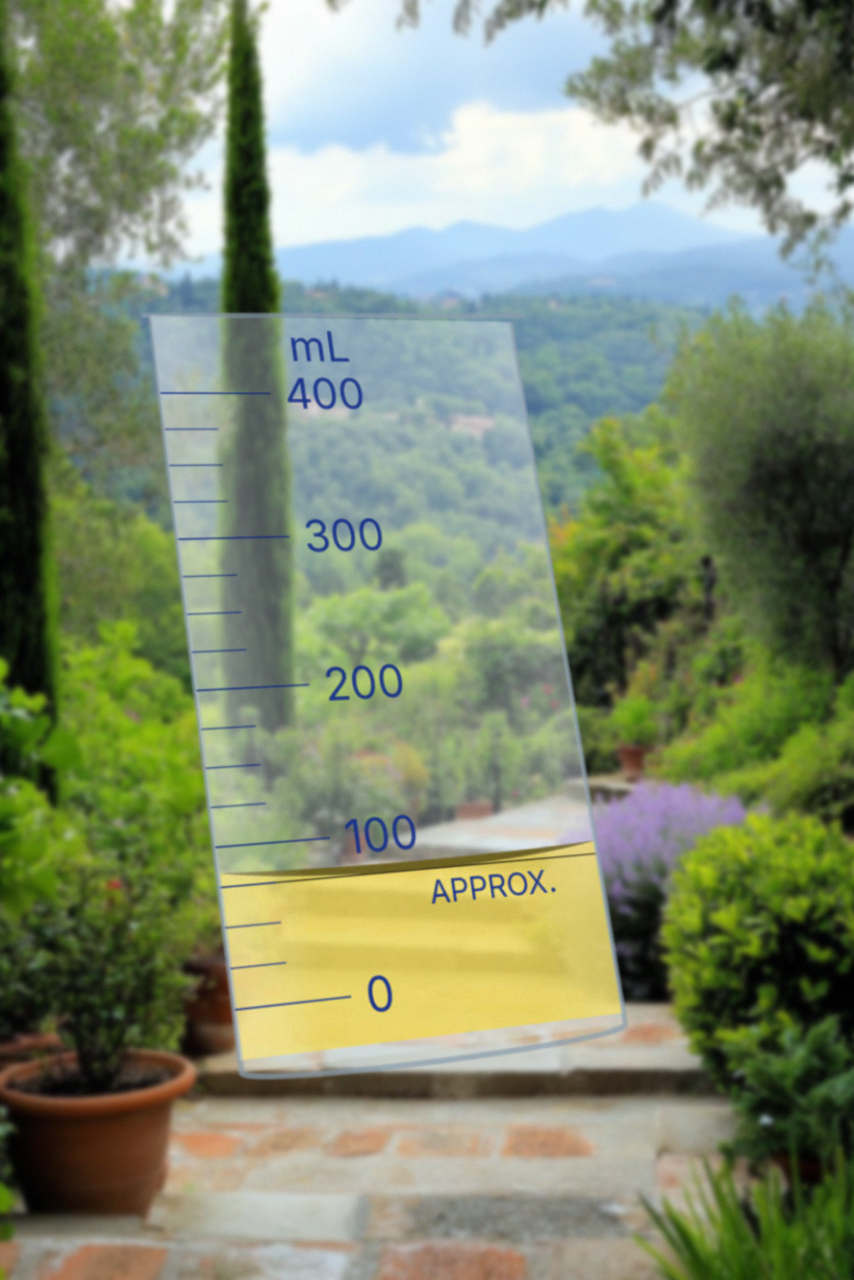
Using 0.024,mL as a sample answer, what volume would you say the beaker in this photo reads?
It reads 75,mL
